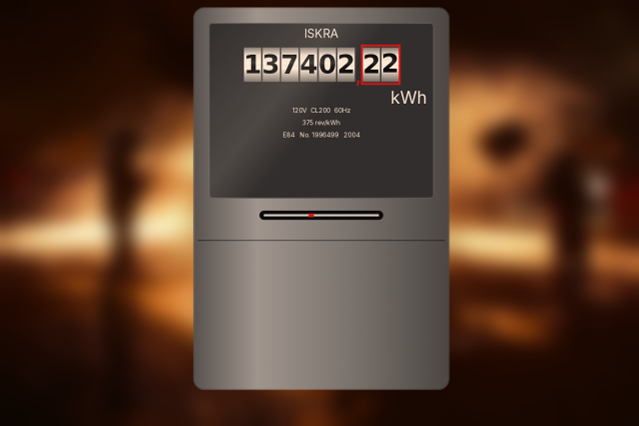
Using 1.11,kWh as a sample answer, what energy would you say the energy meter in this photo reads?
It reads 137402.22,kWh
